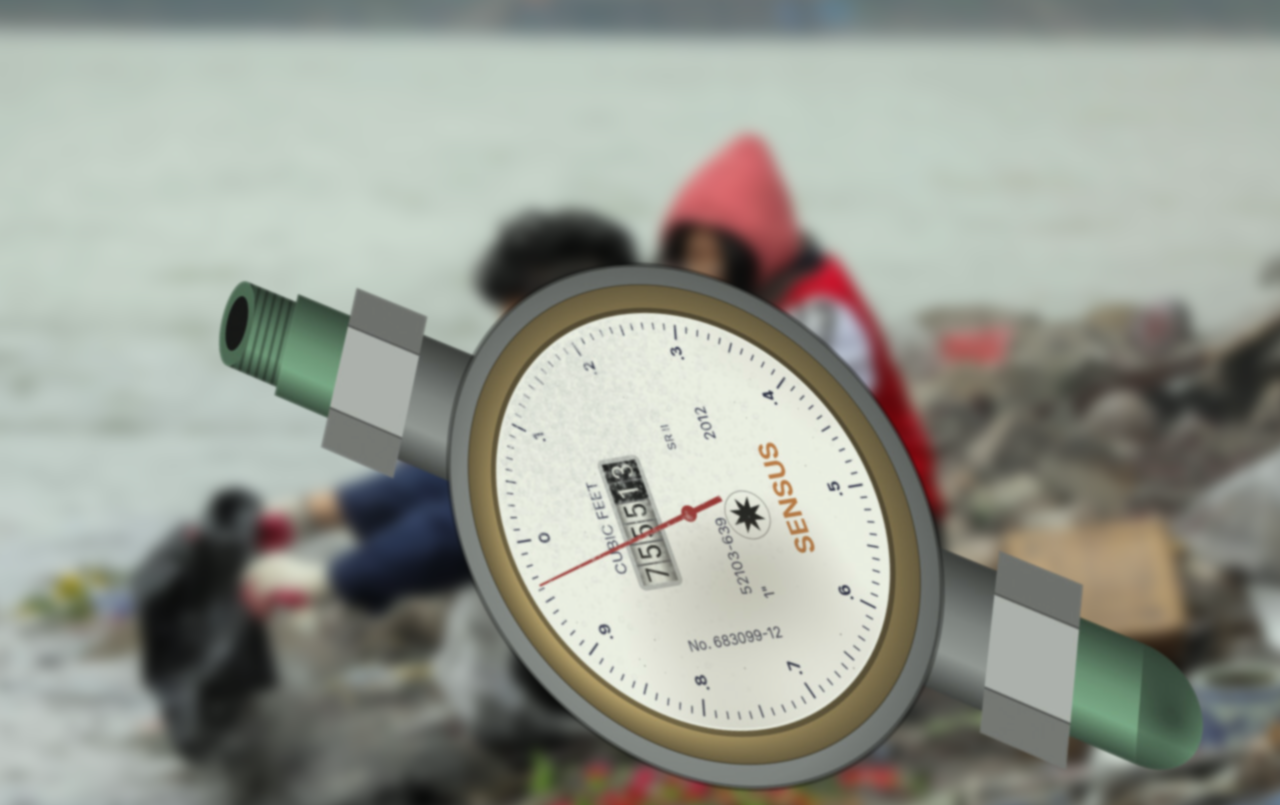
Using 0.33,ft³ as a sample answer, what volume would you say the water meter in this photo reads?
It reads 755512.96,ft³
